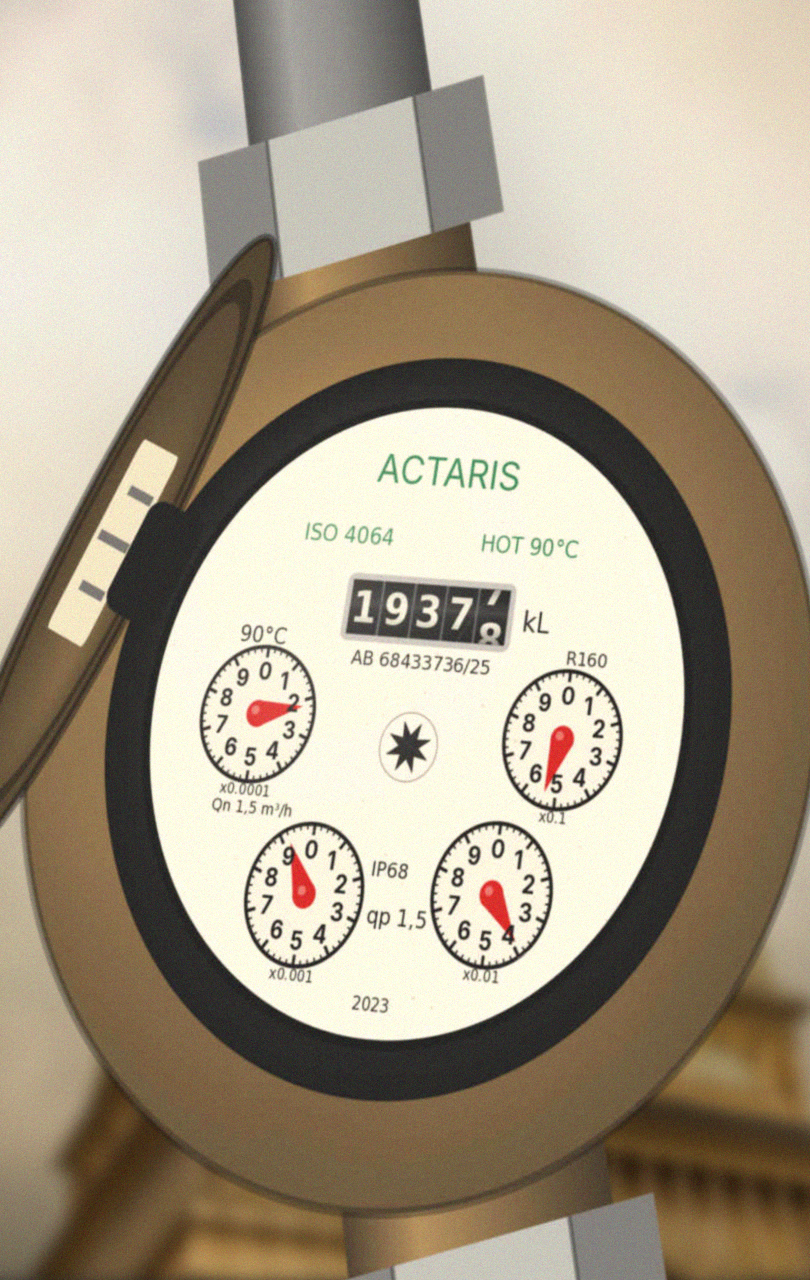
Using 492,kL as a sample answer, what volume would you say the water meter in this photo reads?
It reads 19377.5392,kL
